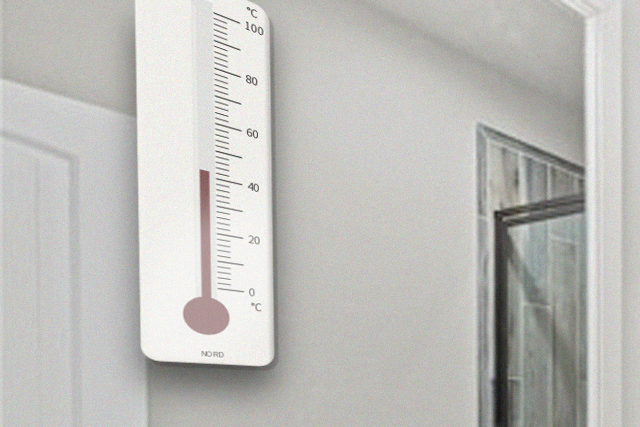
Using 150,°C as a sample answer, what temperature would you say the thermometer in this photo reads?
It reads 42,°C
